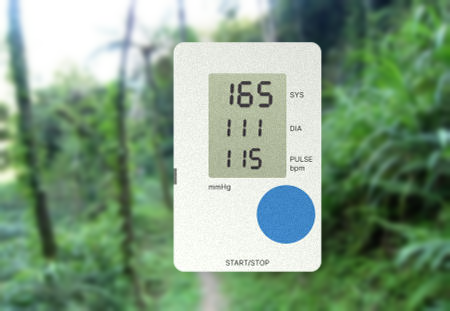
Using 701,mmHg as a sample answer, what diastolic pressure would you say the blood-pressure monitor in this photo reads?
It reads 111,mmHg
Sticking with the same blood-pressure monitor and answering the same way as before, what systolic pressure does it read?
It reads 165,mmHg
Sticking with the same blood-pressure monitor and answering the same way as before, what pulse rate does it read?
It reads 115,bpm
